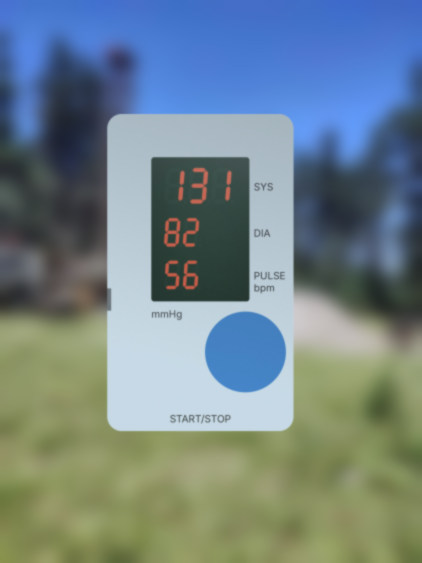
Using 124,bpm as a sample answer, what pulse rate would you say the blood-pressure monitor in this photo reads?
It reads 56,bpm
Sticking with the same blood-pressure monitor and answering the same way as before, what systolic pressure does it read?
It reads 131,mmHg
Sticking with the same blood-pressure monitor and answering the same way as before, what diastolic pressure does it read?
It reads 82,mmHg
